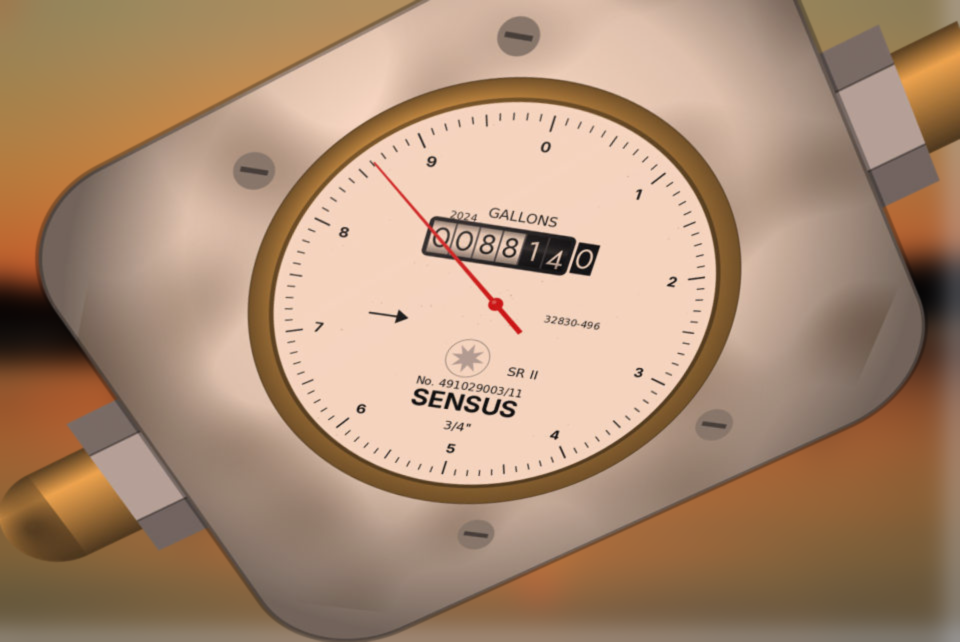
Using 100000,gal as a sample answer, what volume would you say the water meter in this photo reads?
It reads 88138.6,gal
